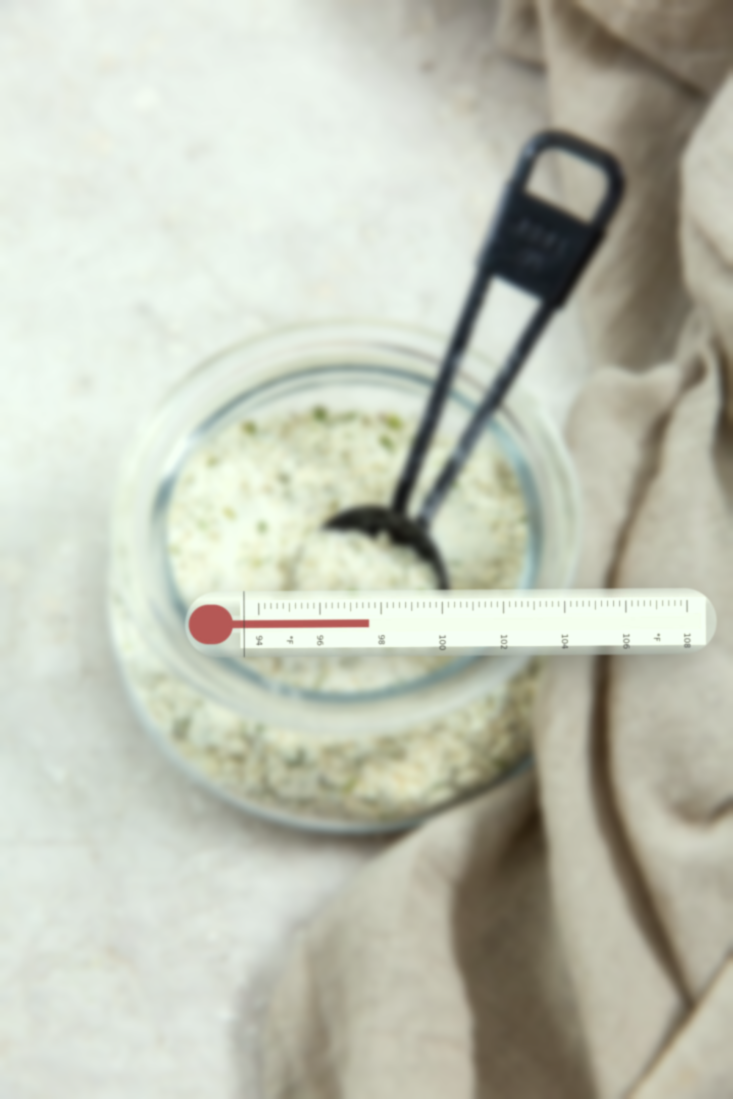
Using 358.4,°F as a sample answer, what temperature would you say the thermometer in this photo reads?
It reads 97.6,°F
